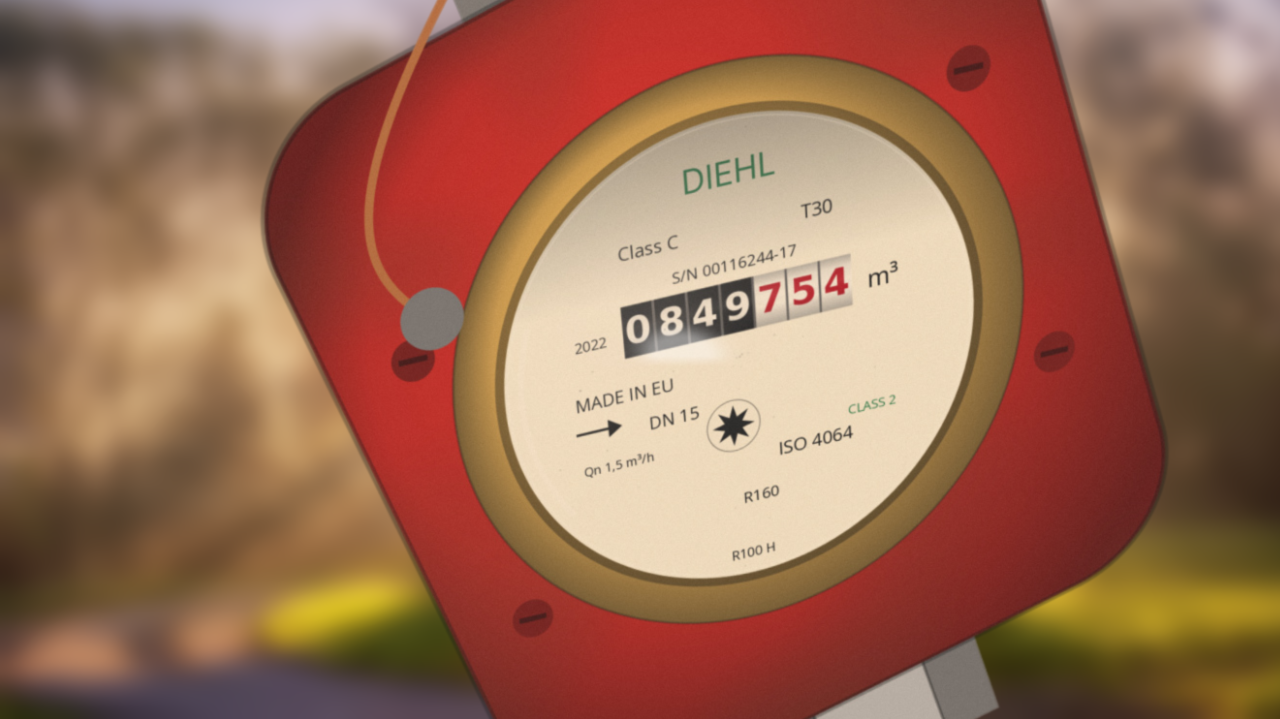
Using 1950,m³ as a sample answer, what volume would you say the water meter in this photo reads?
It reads 849.754,m³
